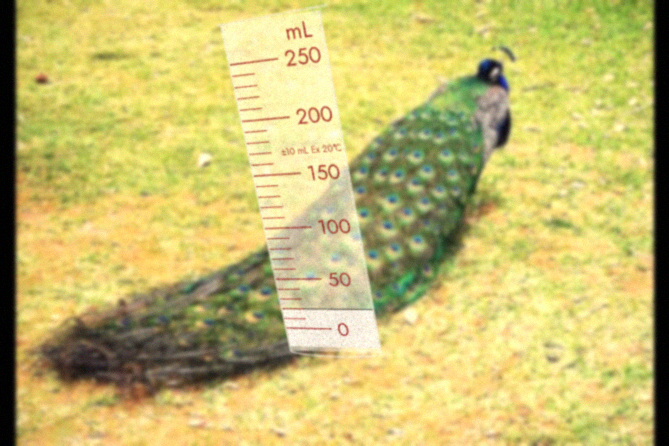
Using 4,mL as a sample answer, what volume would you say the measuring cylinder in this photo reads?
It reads 20,mL
